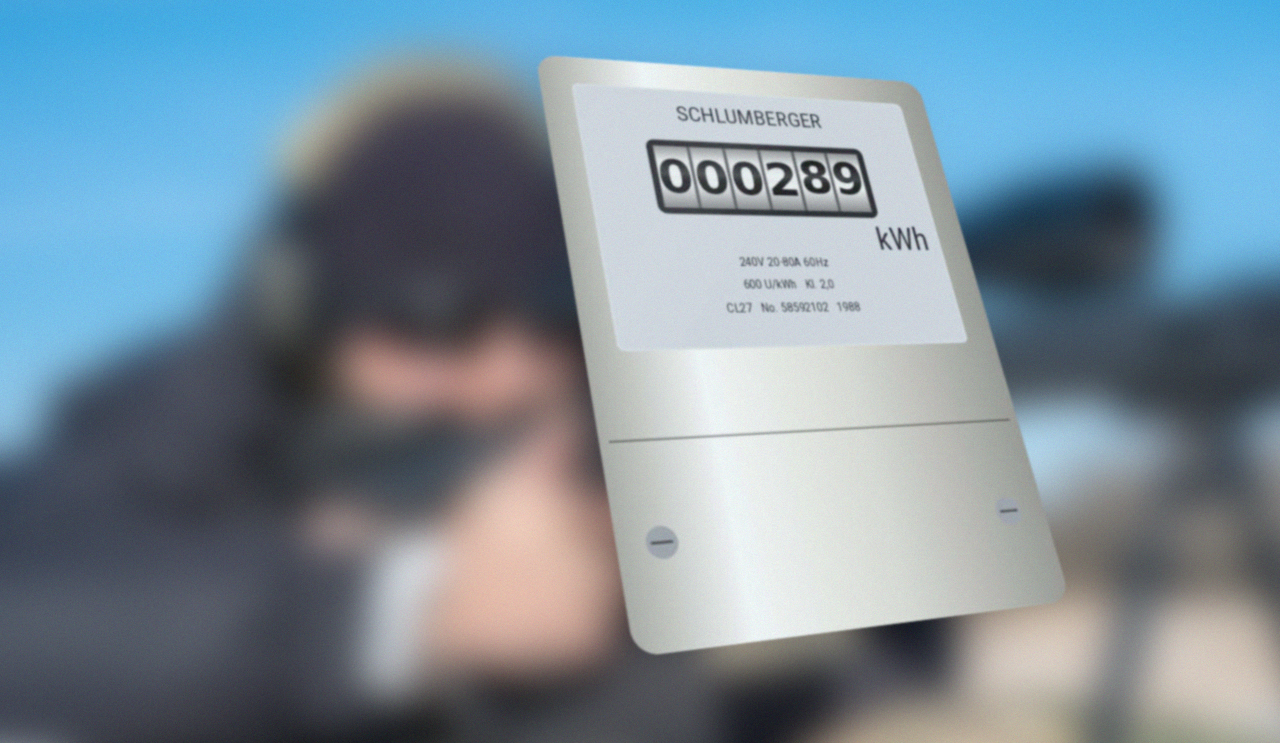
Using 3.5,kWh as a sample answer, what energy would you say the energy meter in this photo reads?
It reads 289,kWh
